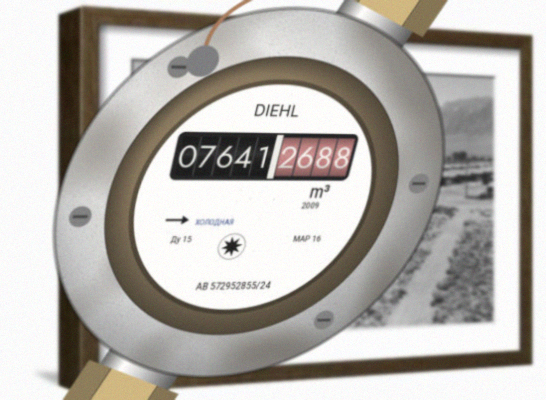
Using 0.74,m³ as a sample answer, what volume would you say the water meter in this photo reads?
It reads 7641.2688,m³
